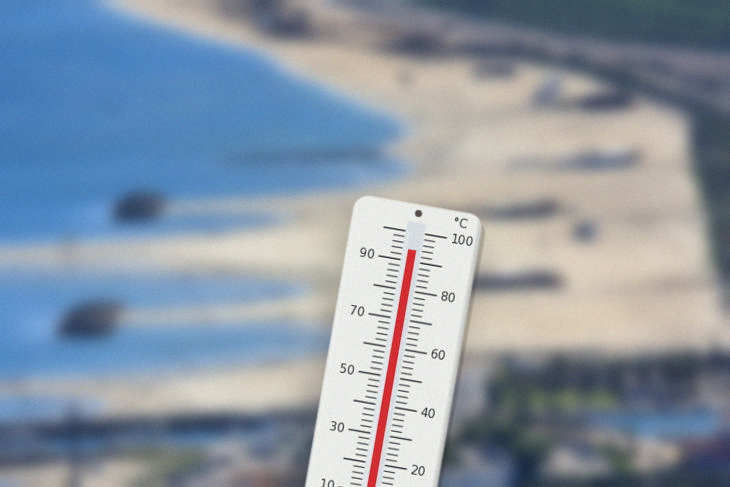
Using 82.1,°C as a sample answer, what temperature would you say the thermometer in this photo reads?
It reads 94,°C
